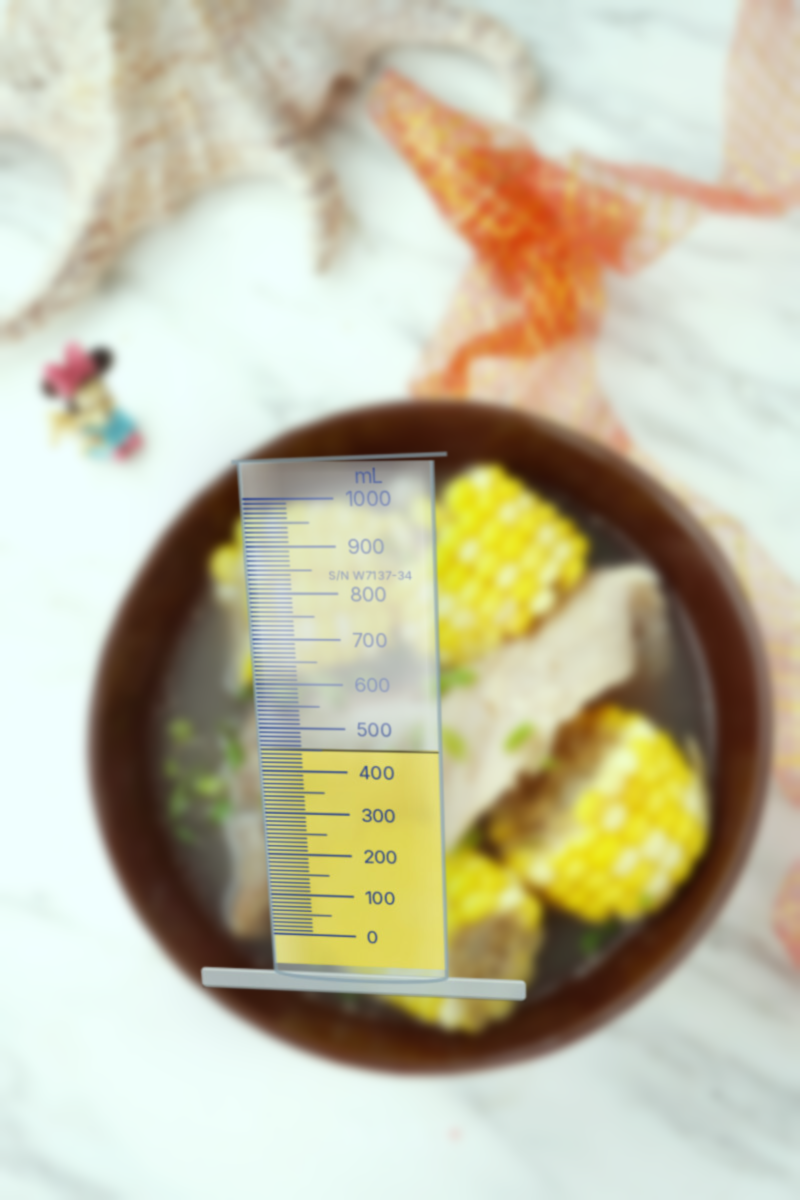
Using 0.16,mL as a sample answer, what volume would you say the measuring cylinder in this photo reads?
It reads 450,mL
